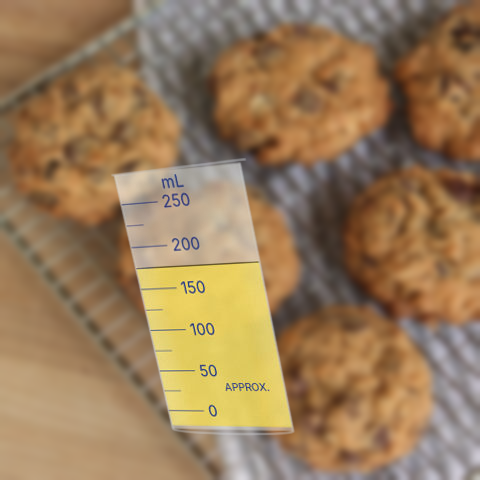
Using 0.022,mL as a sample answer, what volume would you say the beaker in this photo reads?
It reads 175,mL
